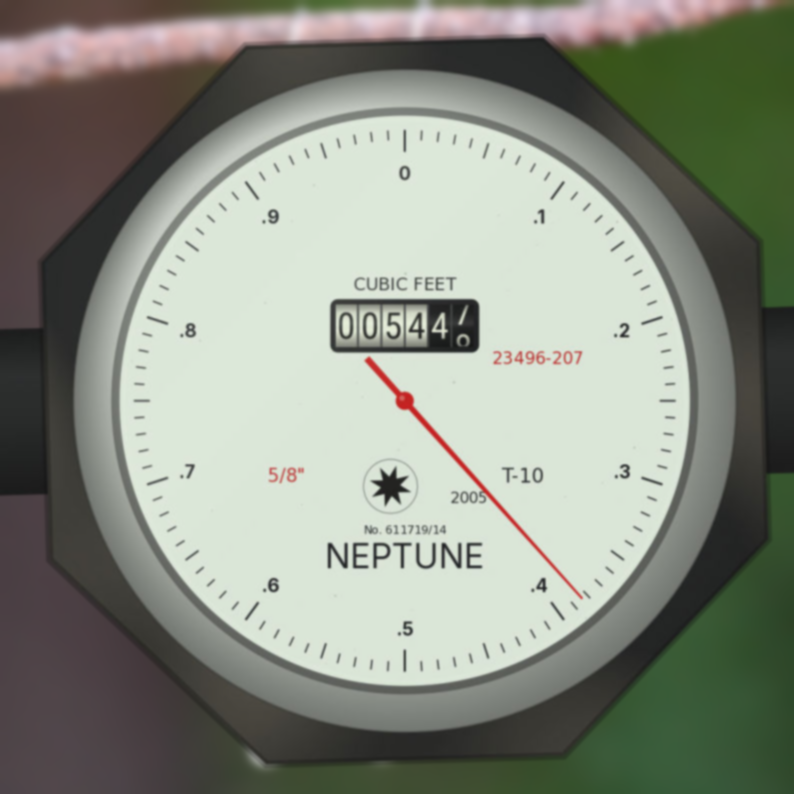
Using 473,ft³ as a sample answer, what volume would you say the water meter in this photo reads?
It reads 5447.38,ft³
